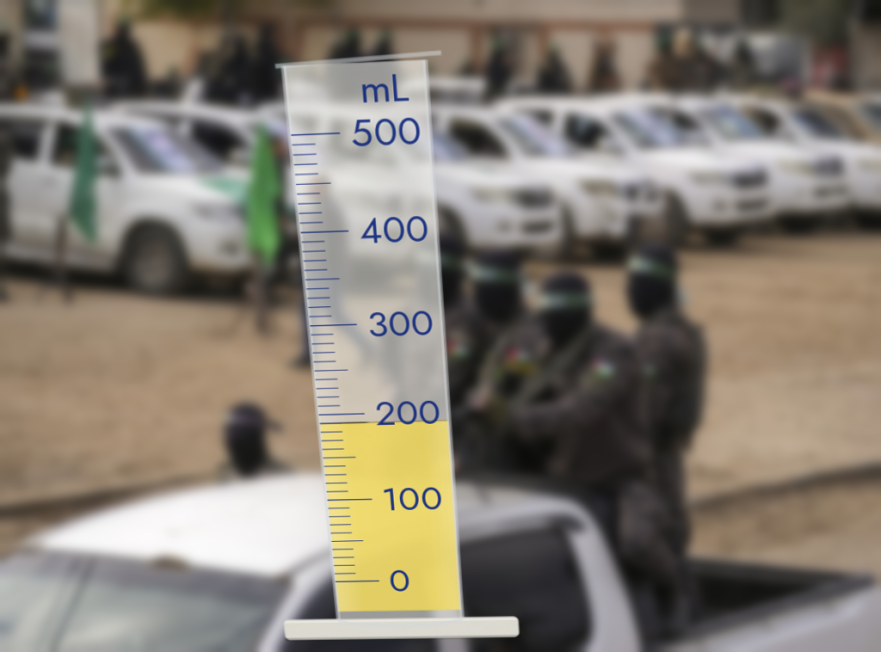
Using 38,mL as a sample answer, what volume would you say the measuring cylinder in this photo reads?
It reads 190,mL
